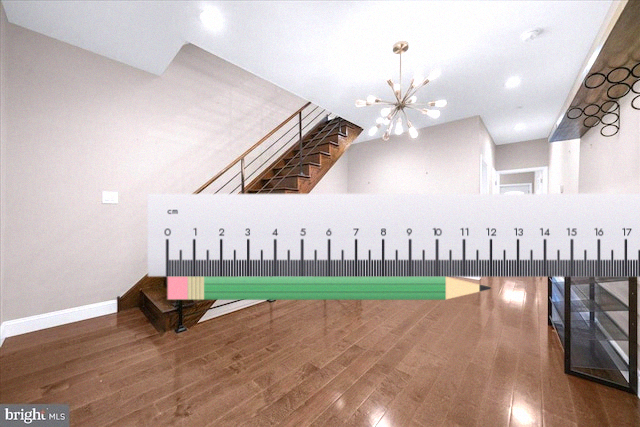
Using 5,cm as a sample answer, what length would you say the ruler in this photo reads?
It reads 12,cm
